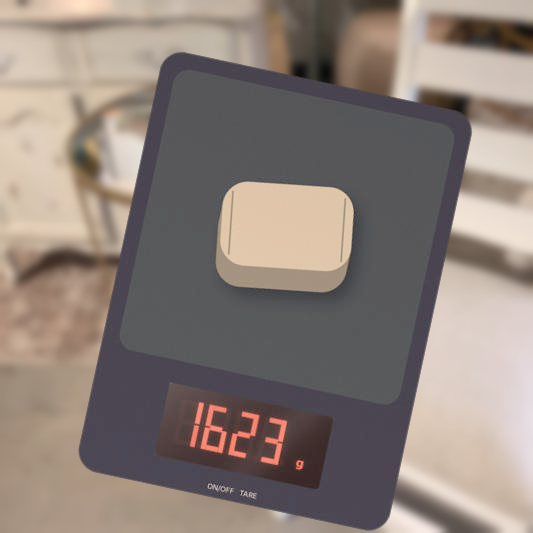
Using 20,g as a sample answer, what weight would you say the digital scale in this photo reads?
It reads 1623,g
